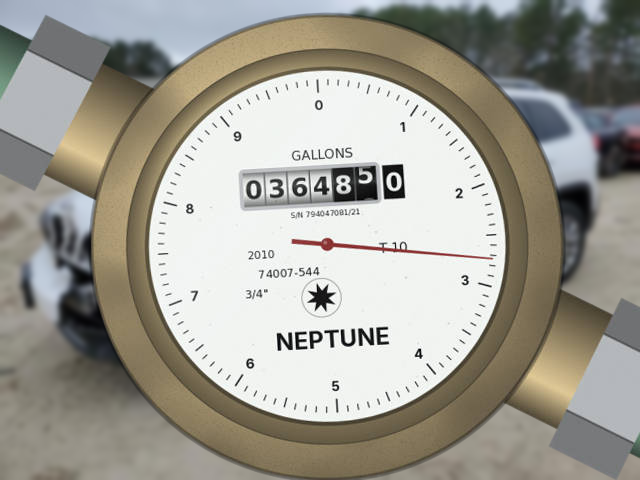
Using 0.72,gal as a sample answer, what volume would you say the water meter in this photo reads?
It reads 364852.7,gal
